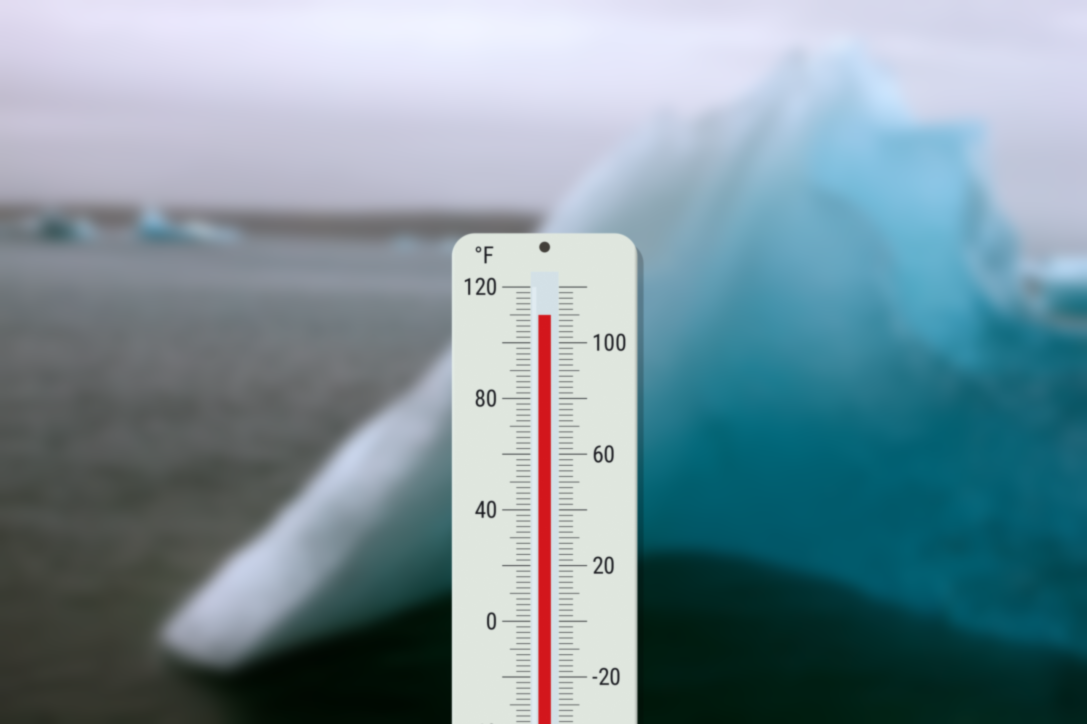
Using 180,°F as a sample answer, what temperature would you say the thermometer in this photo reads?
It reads 110,°F
